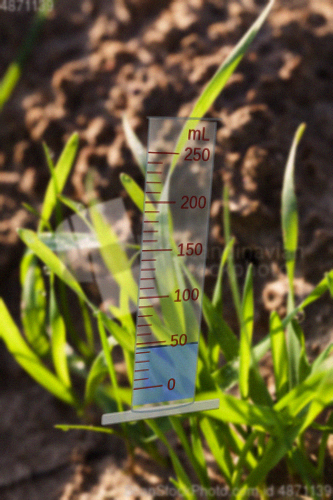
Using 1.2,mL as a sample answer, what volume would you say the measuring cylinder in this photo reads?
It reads 45,mL
